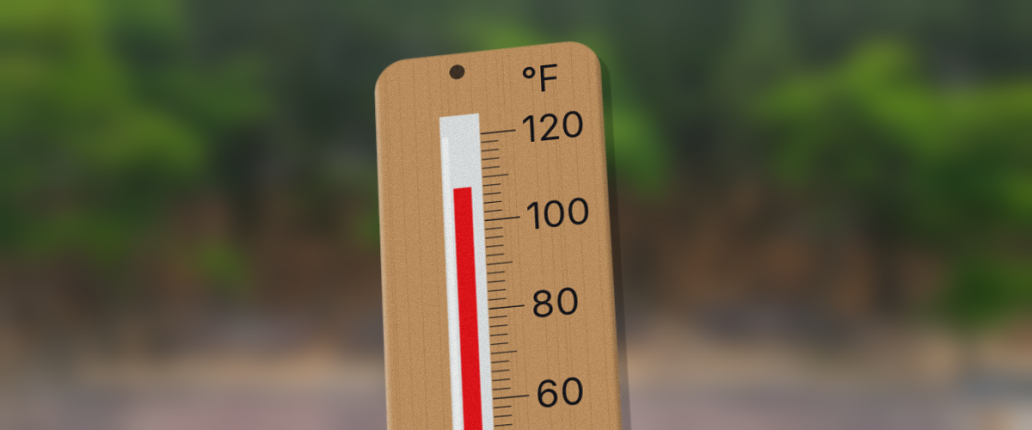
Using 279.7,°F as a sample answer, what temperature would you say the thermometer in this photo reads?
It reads 108,°F
